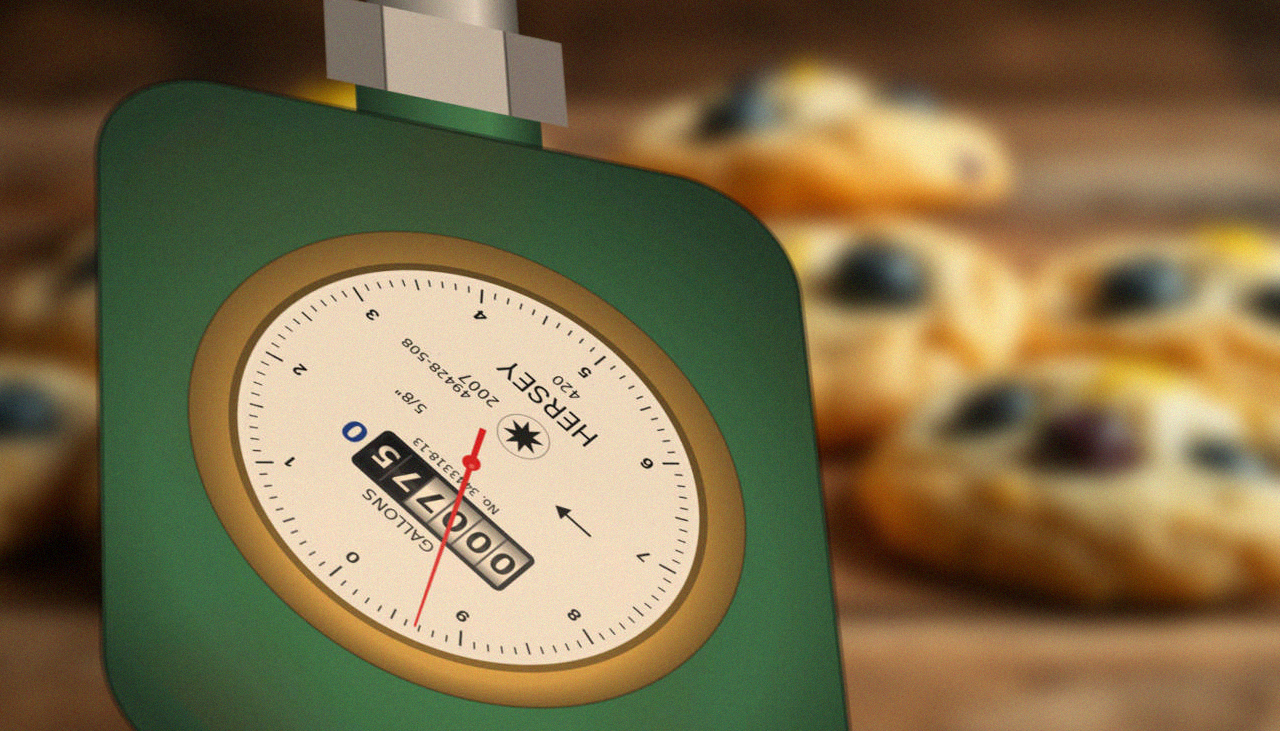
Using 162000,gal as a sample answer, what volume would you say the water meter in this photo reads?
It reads 7749.3,gal
